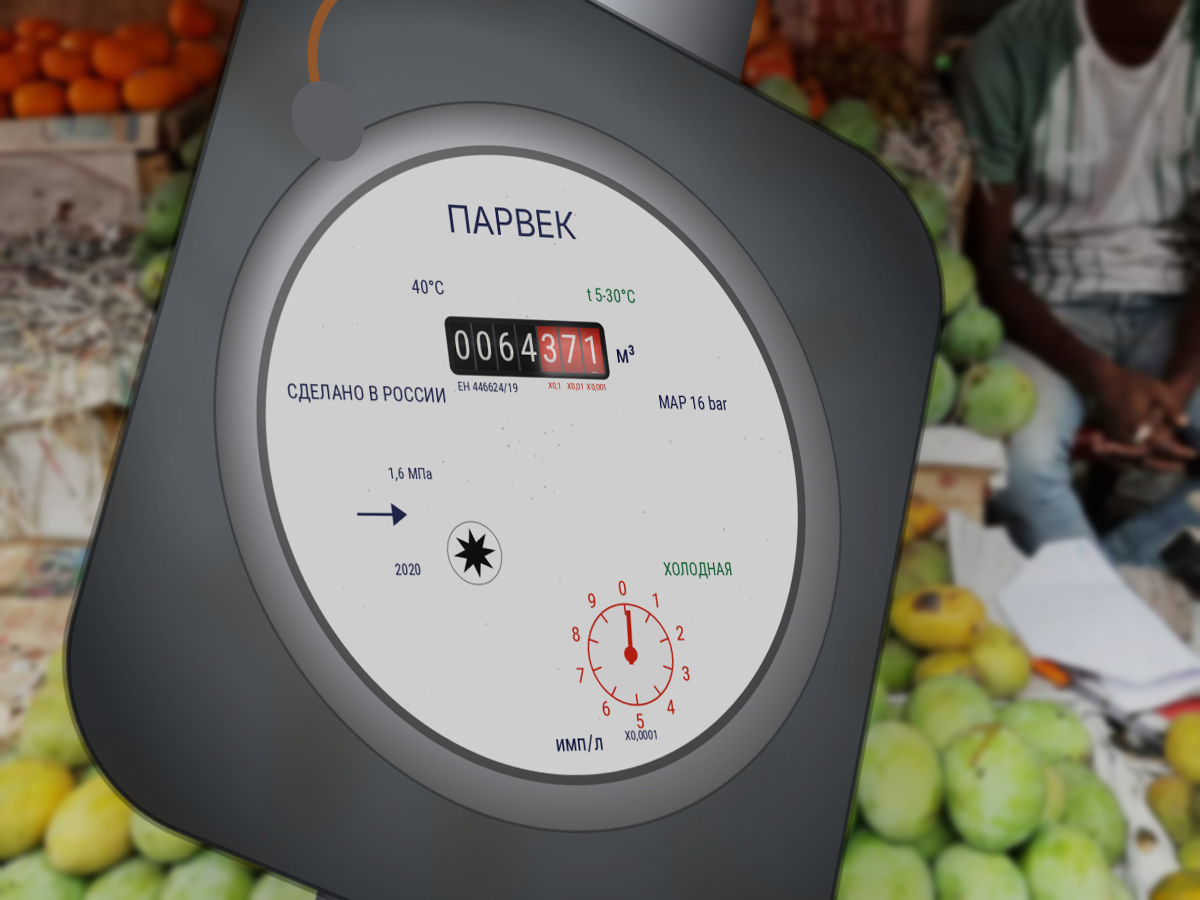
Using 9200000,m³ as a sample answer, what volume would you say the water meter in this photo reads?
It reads 64.3710,m³
